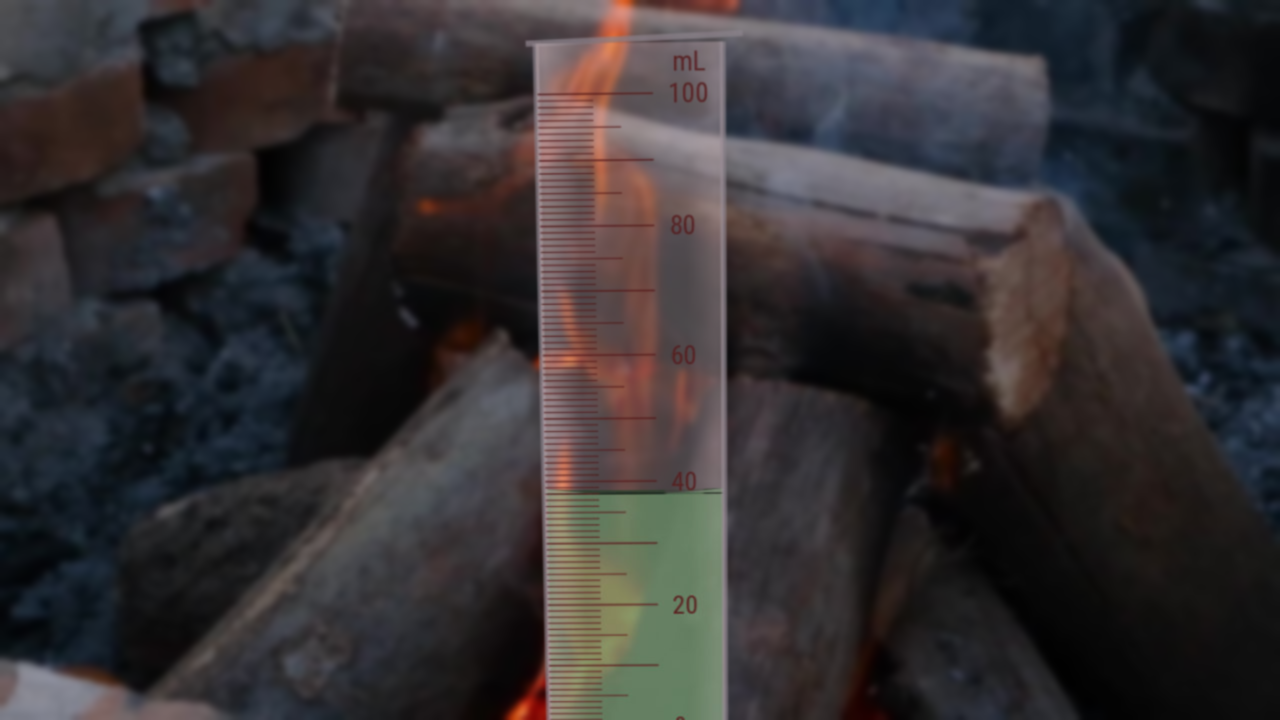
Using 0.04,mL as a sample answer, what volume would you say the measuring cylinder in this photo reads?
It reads 38,mL
